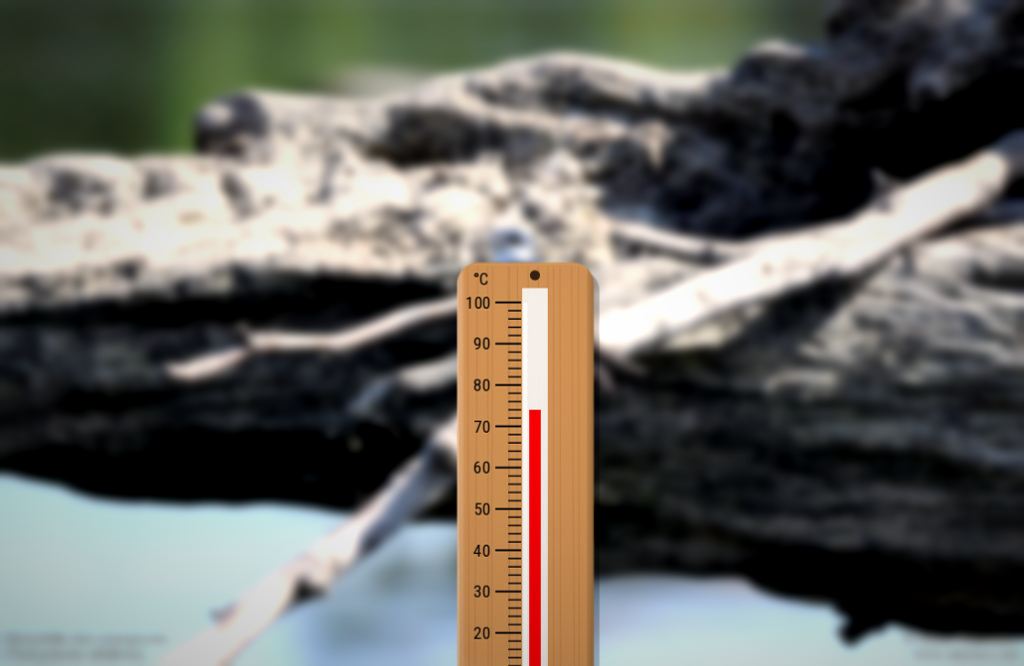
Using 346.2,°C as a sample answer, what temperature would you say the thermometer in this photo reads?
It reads 74,°C
